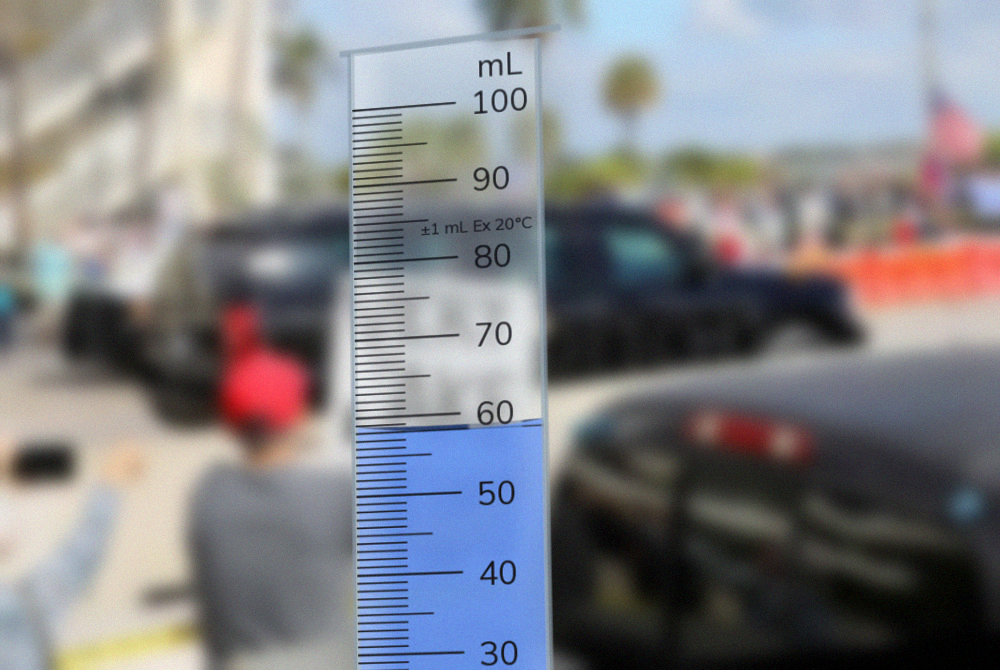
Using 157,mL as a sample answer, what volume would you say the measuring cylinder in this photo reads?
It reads 58,mL
